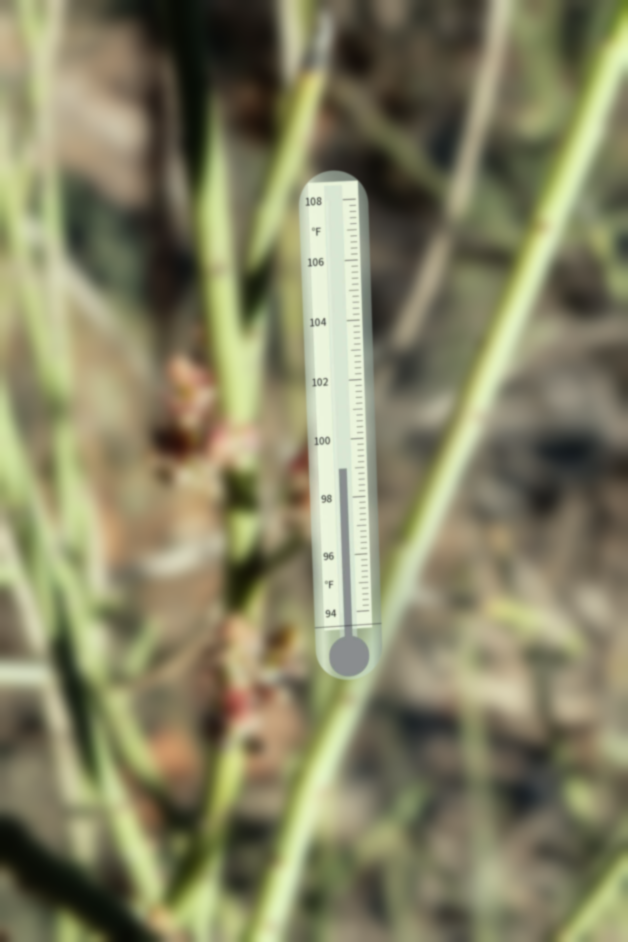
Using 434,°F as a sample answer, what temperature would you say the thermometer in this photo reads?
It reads 99,°F
